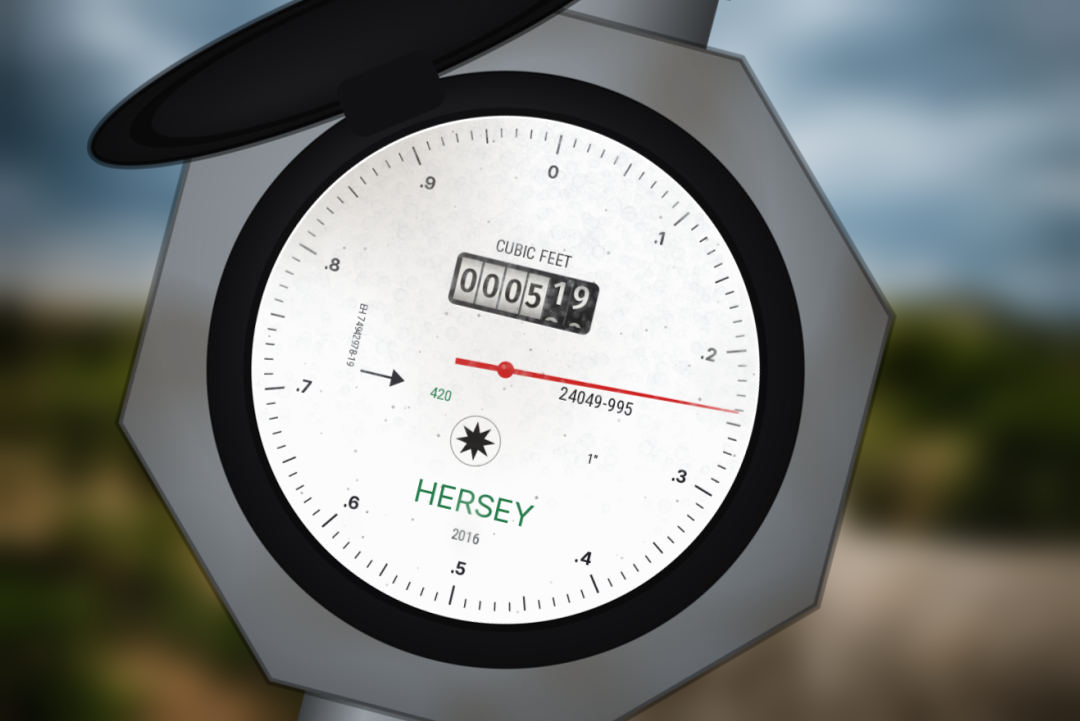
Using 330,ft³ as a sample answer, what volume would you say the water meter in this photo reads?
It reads 519.24,ft³
